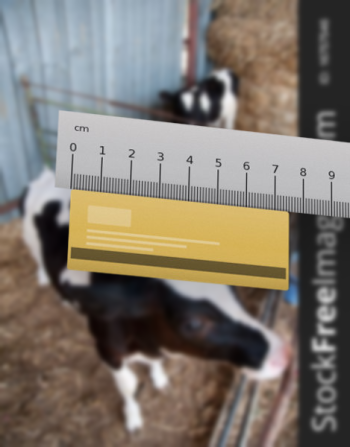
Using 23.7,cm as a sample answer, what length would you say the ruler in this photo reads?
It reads 7.5,cm
